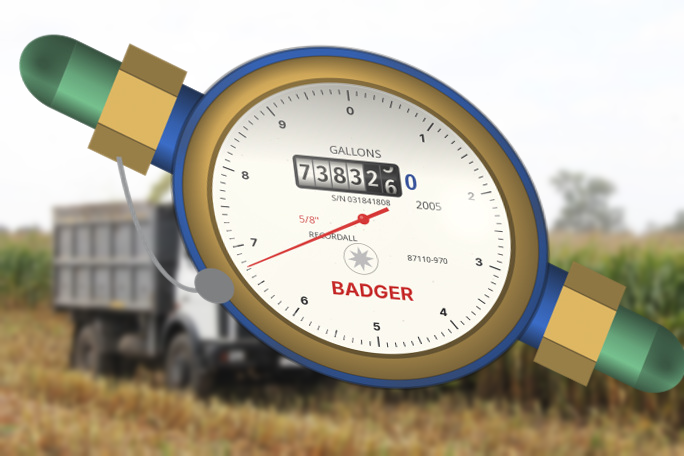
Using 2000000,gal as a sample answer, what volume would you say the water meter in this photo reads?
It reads 7383256.7,gal
